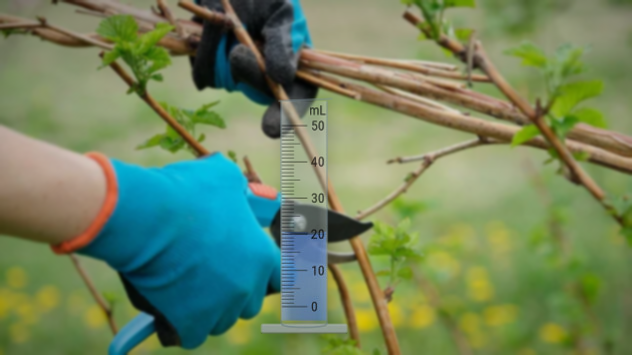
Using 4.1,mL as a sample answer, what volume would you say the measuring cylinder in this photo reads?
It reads 20,mL
